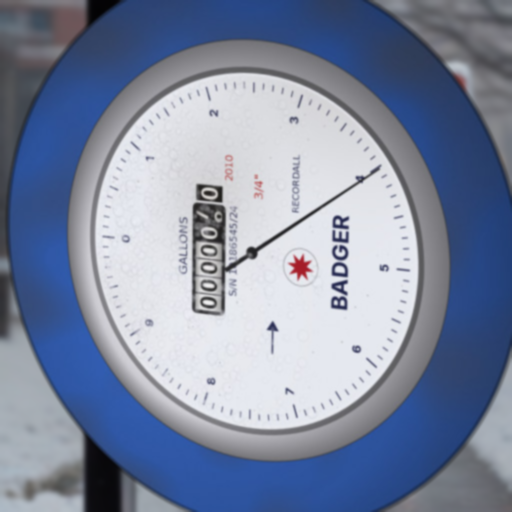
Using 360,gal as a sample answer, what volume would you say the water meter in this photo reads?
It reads 74.0,gal
